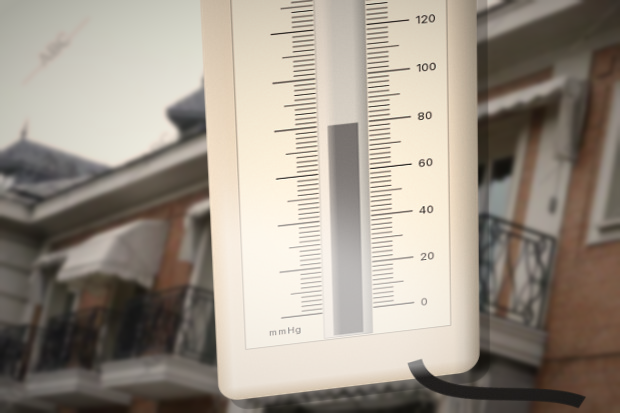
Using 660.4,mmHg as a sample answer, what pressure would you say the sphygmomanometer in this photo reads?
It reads 80,mmHg
